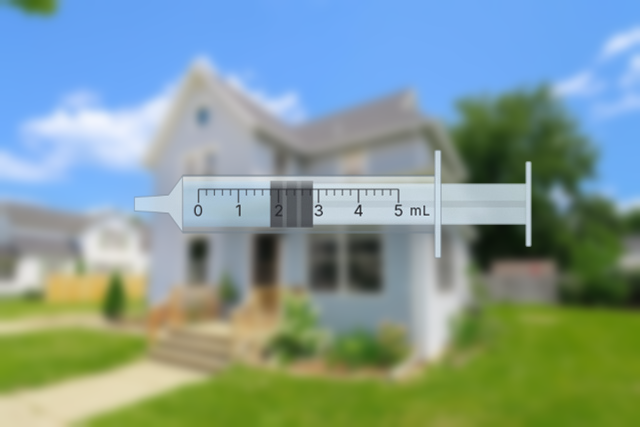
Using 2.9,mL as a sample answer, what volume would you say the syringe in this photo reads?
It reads 1.8,mL
